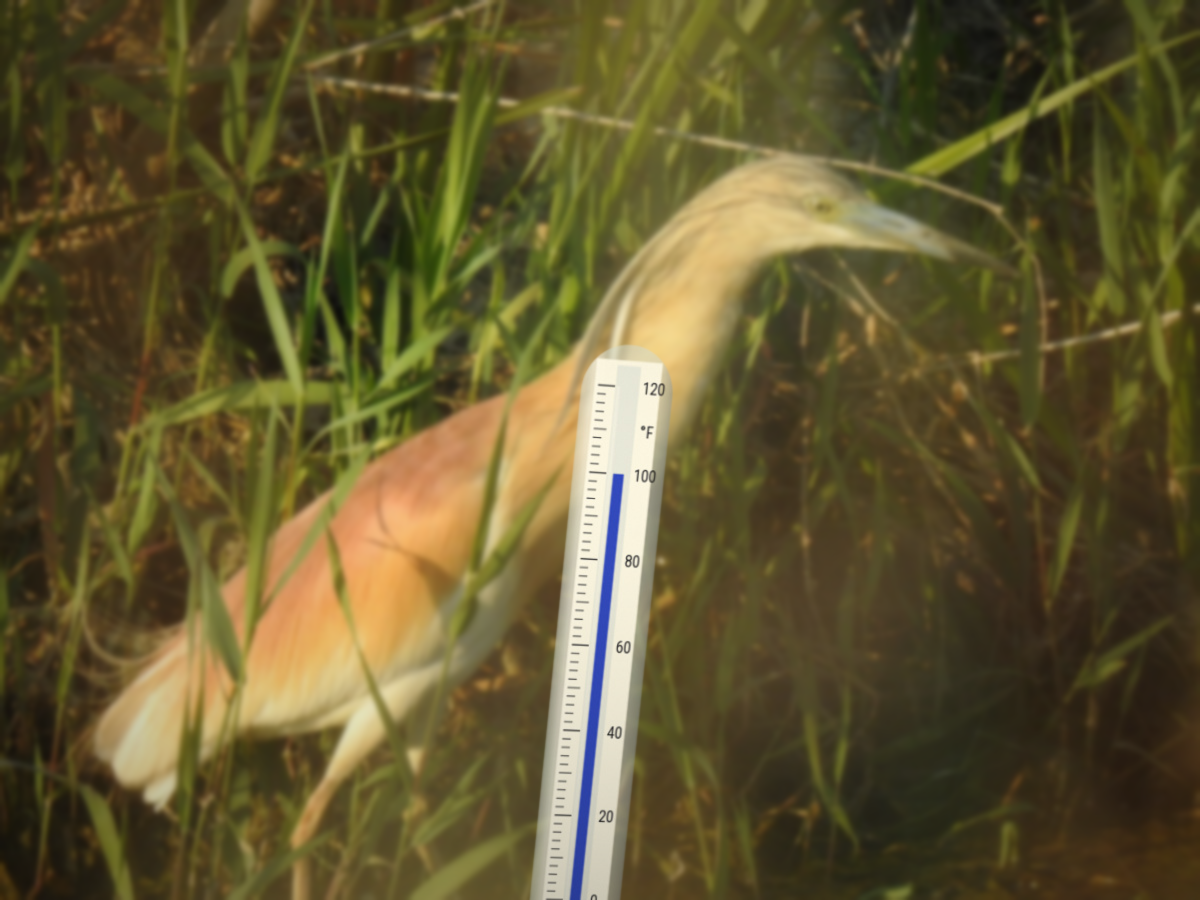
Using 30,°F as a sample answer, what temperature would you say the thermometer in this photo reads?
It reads 100,°F
